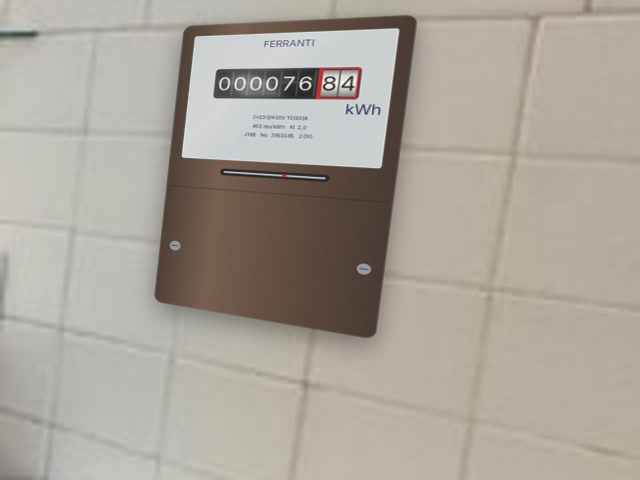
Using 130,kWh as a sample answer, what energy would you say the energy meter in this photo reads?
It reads 76.84,kWh
